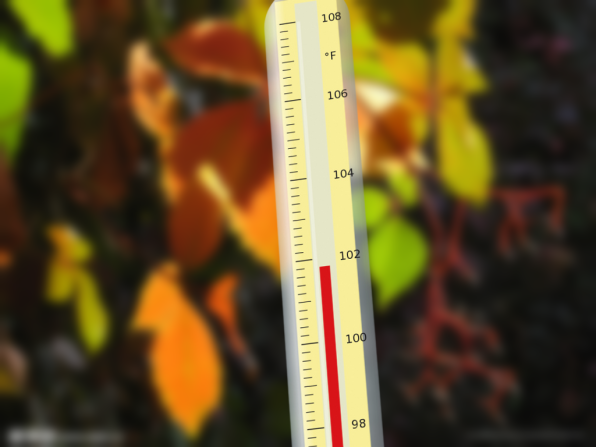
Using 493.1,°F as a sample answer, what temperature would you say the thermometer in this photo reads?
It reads 101.8,°F
